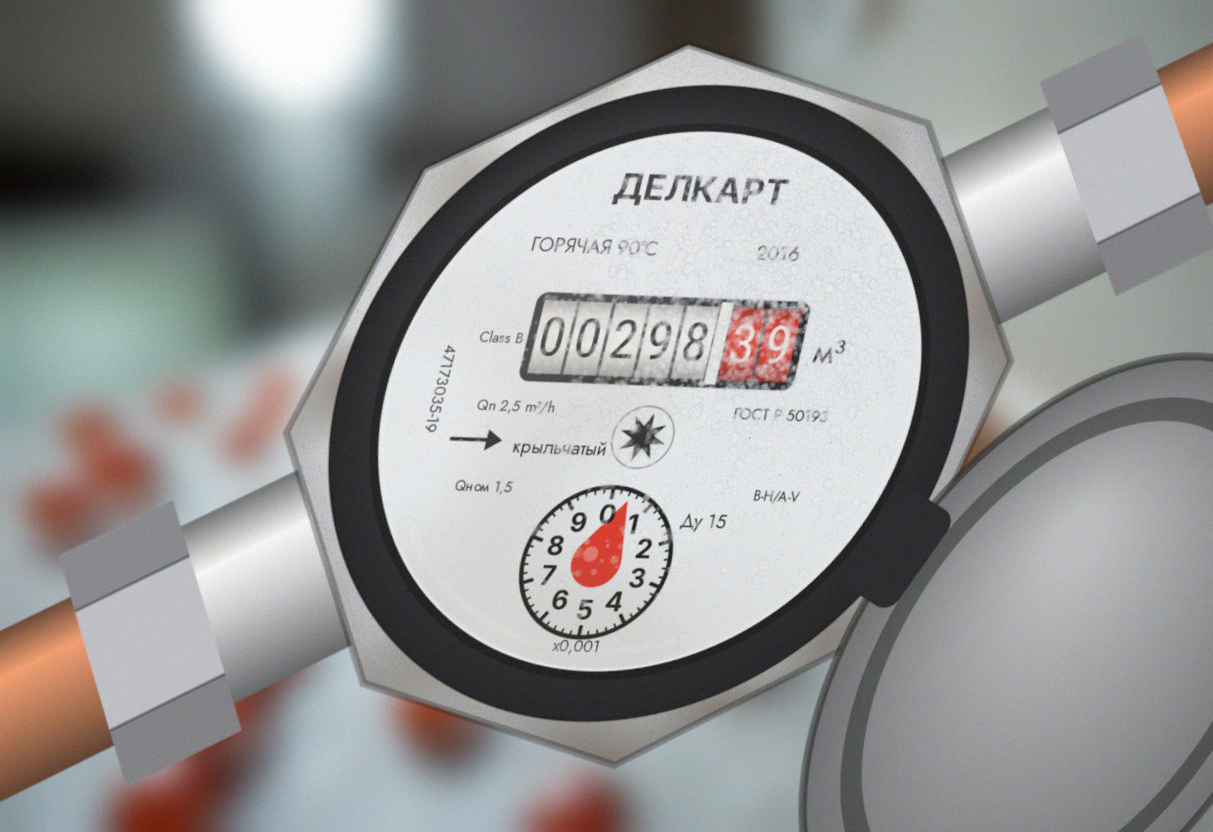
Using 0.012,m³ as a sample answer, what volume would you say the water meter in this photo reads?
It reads 298.390,m³
